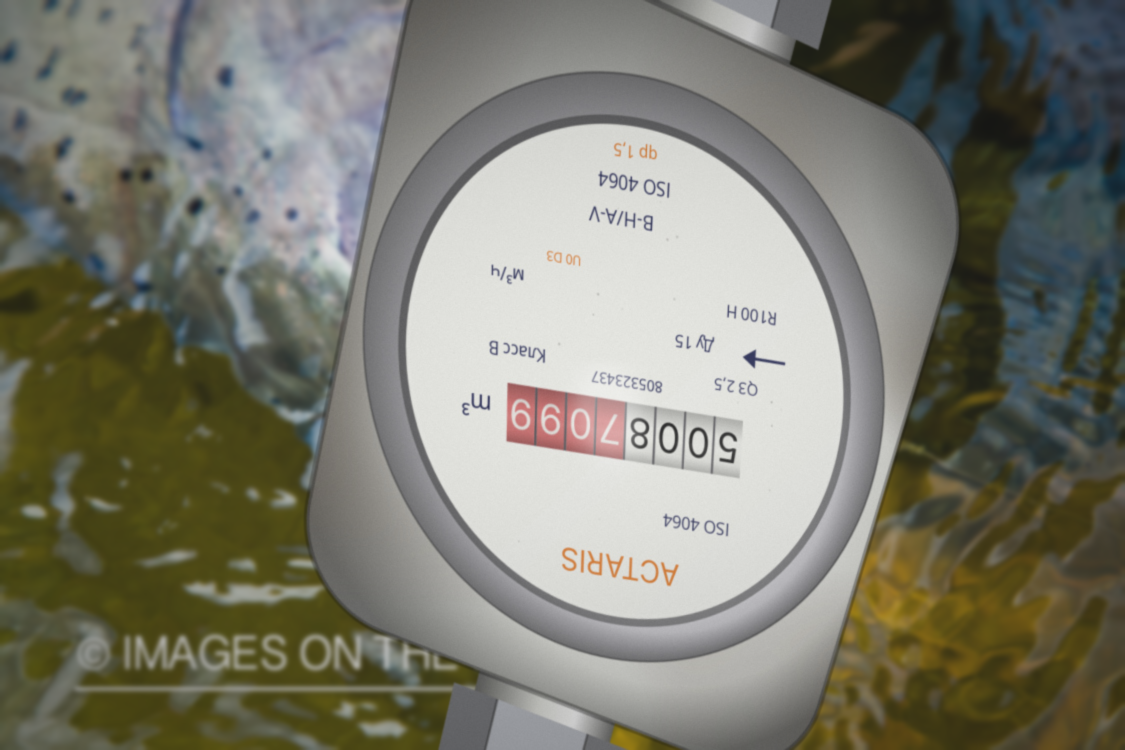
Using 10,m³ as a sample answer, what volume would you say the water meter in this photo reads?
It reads 5008.7099,m³
